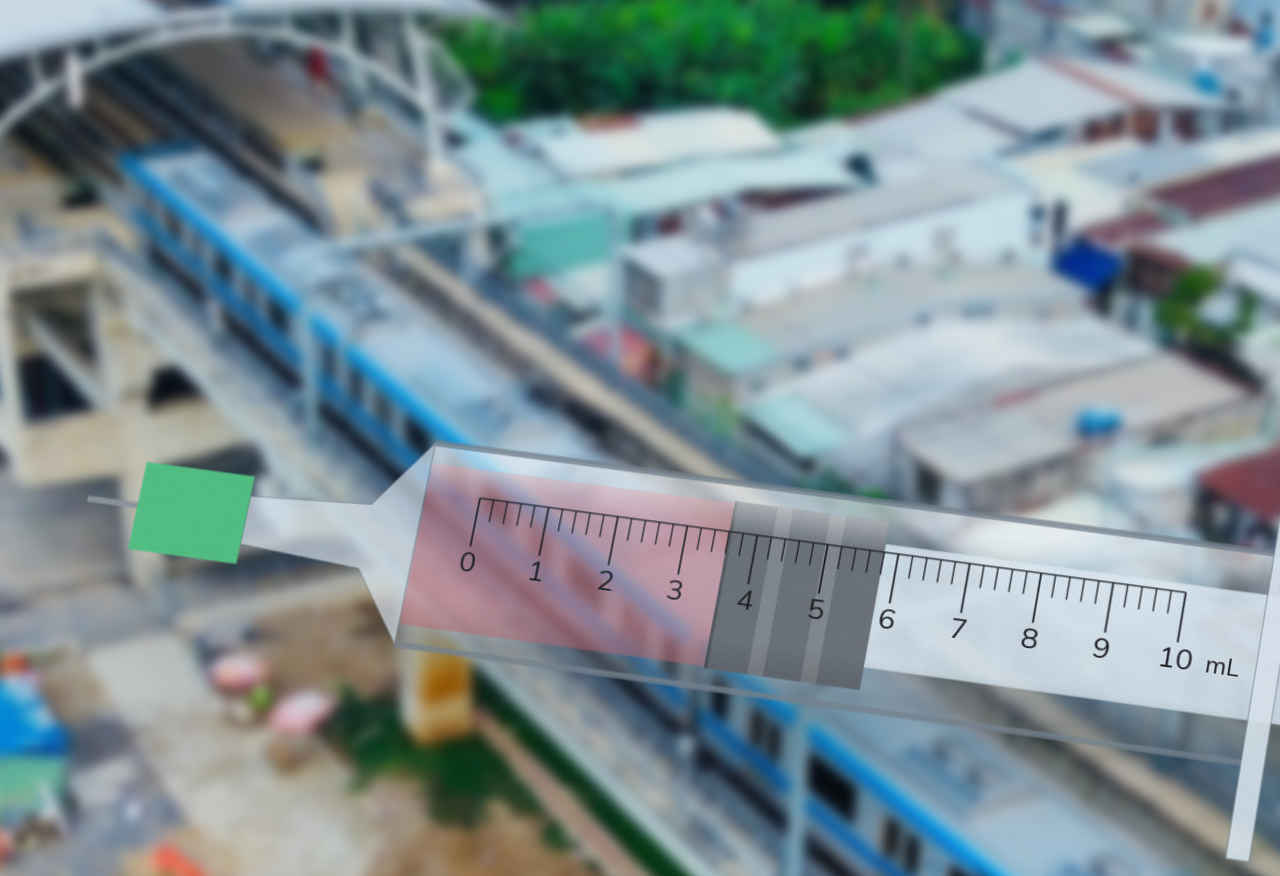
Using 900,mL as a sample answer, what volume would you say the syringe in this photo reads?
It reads 3.6,mL
